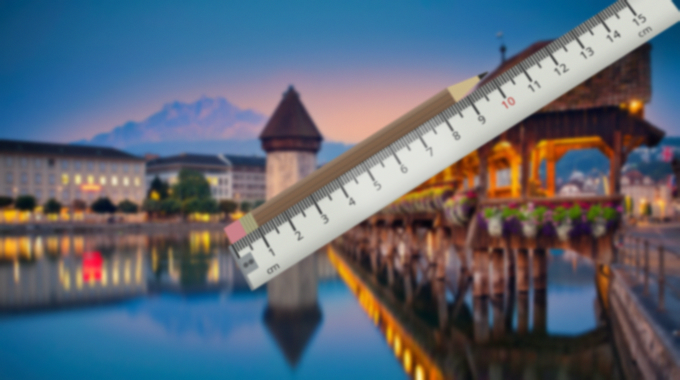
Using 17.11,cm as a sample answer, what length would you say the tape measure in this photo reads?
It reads 10,cm
